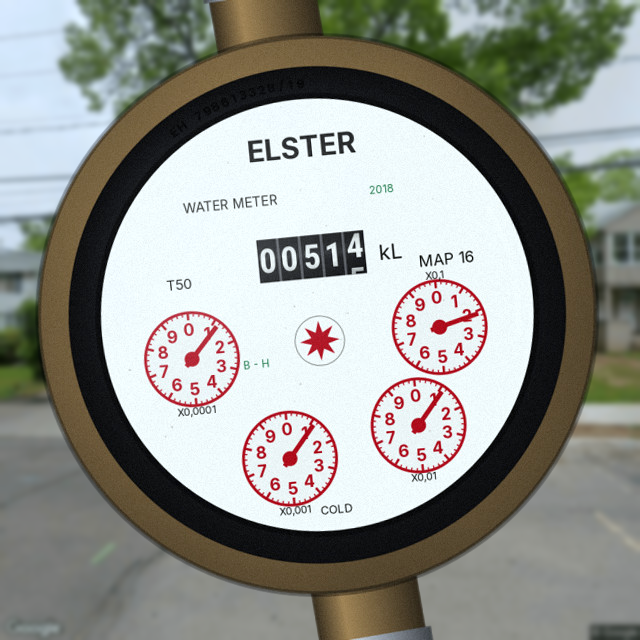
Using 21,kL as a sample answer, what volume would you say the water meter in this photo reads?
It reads 514.2111,kL
